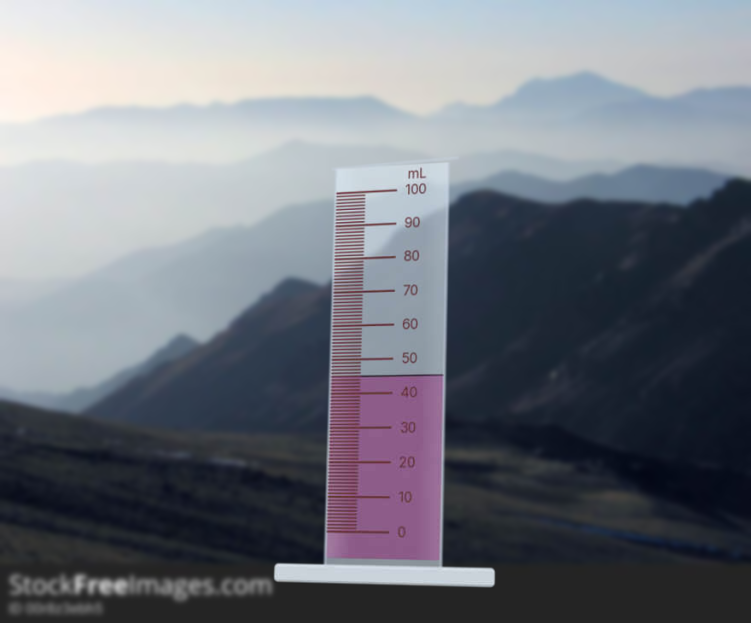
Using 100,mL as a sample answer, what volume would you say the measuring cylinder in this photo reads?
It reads 45,mL
